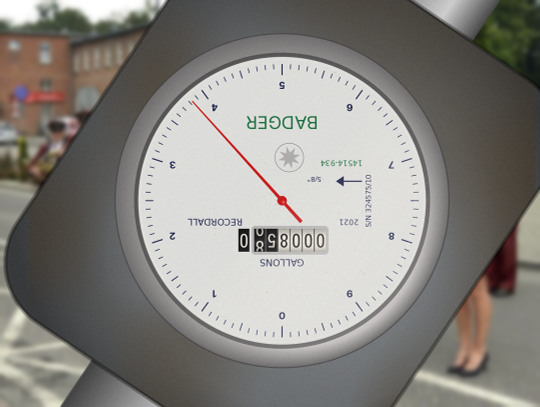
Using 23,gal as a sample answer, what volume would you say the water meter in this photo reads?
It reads 8583.8,gal
